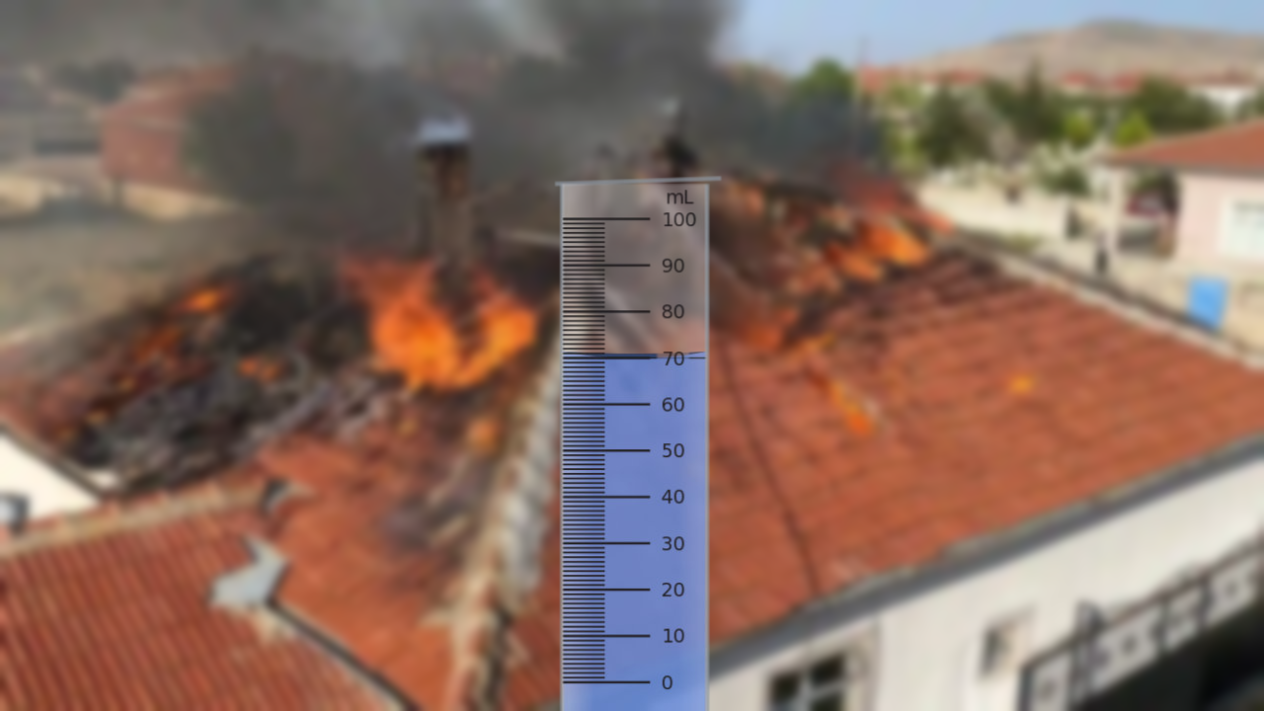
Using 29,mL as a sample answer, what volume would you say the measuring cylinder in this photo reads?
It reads 70,mL
